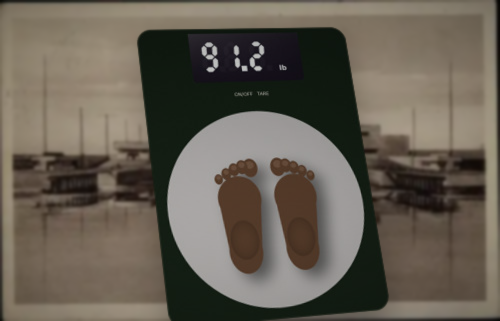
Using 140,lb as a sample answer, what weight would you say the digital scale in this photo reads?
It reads 91.2,lb
